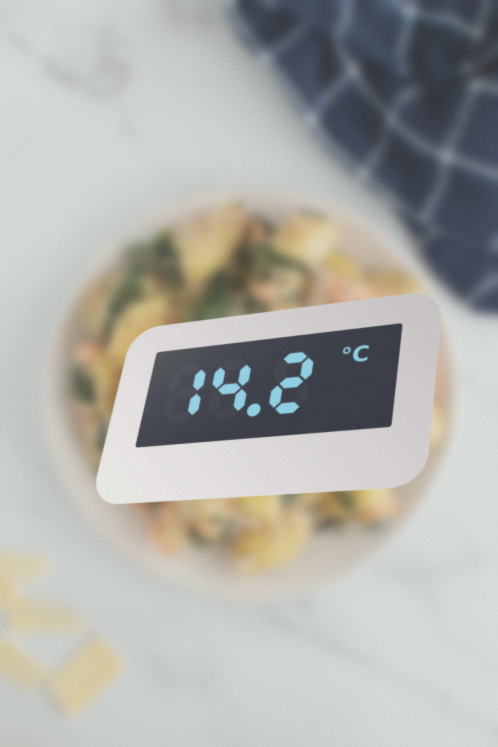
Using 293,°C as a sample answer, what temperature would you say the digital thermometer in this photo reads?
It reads 14.2,°C
